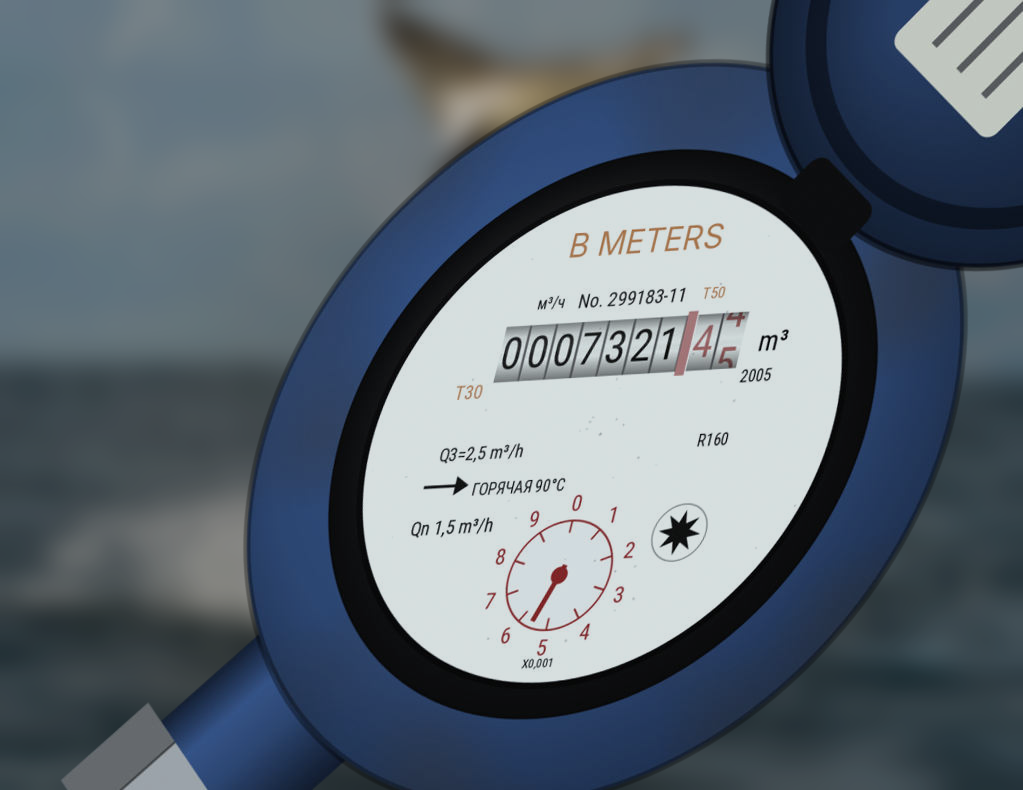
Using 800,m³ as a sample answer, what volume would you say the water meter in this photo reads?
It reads 7321.445,m³
